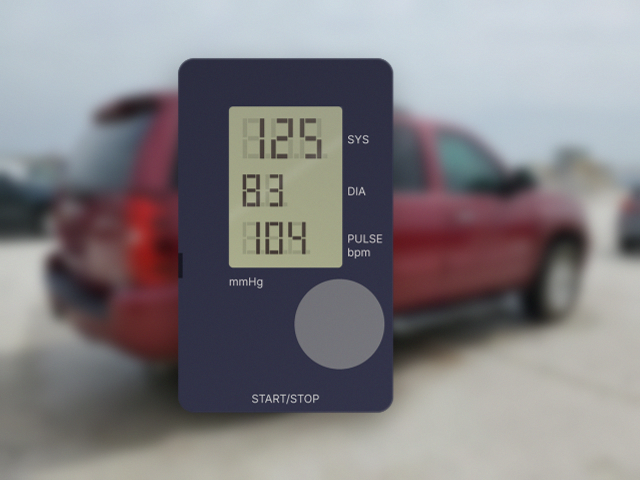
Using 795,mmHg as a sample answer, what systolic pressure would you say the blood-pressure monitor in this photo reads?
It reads 125,mmHg
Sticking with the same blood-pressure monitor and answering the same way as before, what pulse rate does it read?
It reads 104,bpm
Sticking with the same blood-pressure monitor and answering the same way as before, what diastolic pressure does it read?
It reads 83,mmHg
